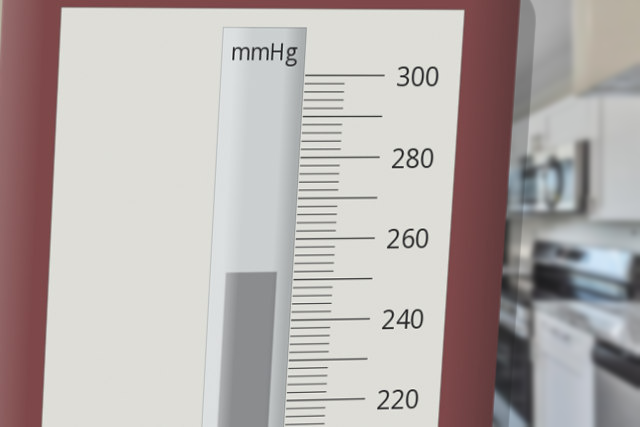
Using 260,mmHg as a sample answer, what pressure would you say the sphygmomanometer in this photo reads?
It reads 252,mmHg
